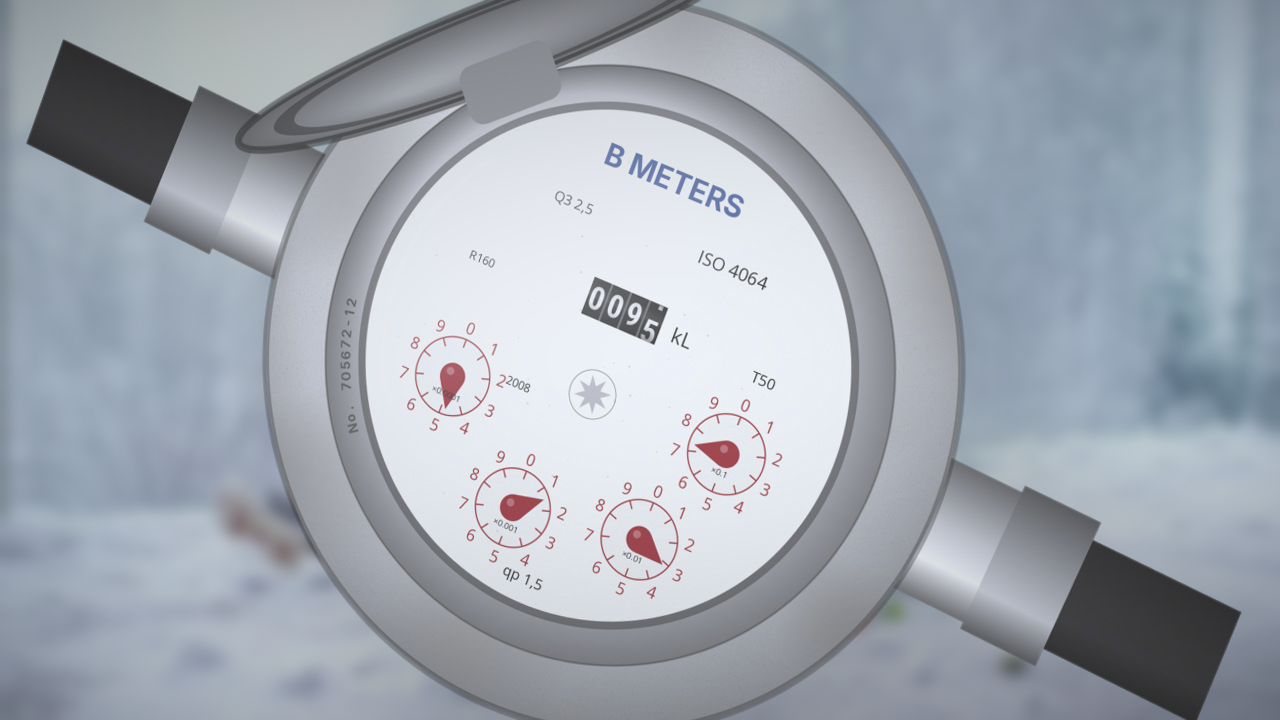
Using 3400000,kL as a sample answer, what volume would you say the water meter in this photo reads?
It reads 94.7314,kL
